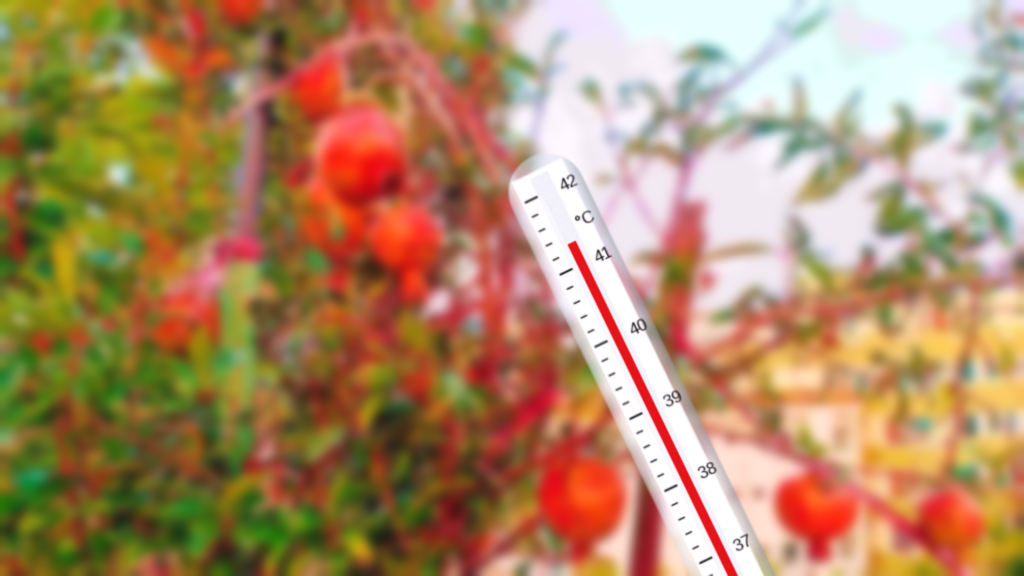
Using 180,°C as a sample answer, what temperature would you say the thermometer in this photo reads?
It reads 41.3,°C
